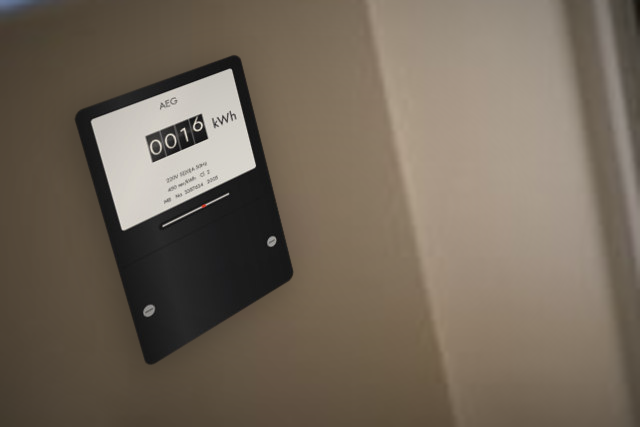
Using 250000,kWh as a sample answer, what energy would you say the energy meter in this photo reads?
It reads 16,kWh
